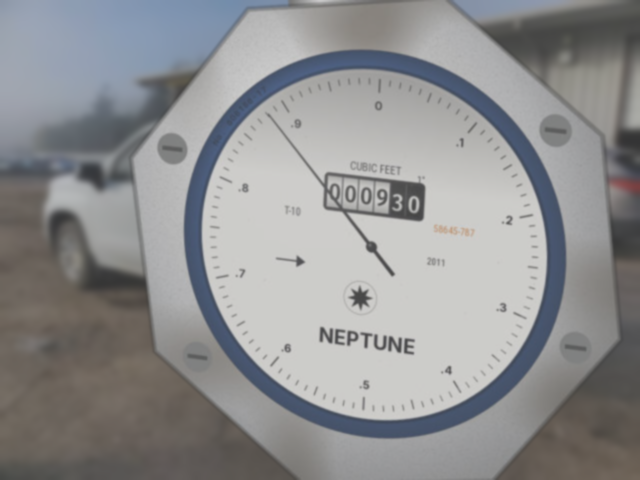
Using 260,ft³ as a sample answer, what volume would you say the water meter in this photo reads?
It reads 929.88,ft³
